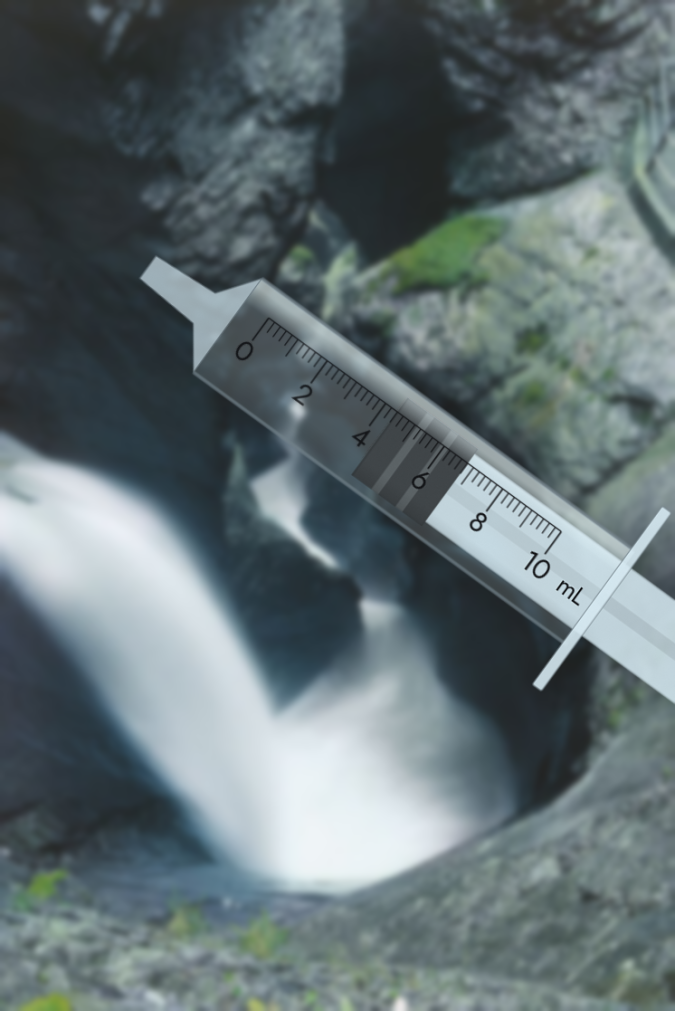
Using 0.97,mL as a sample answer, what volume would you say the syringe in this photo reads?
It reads 4.4,mL
